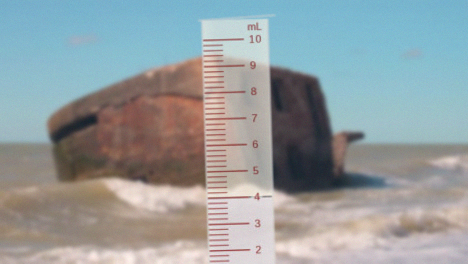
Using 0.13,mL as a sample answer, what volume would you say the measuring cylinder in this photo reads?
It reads 4,mL
